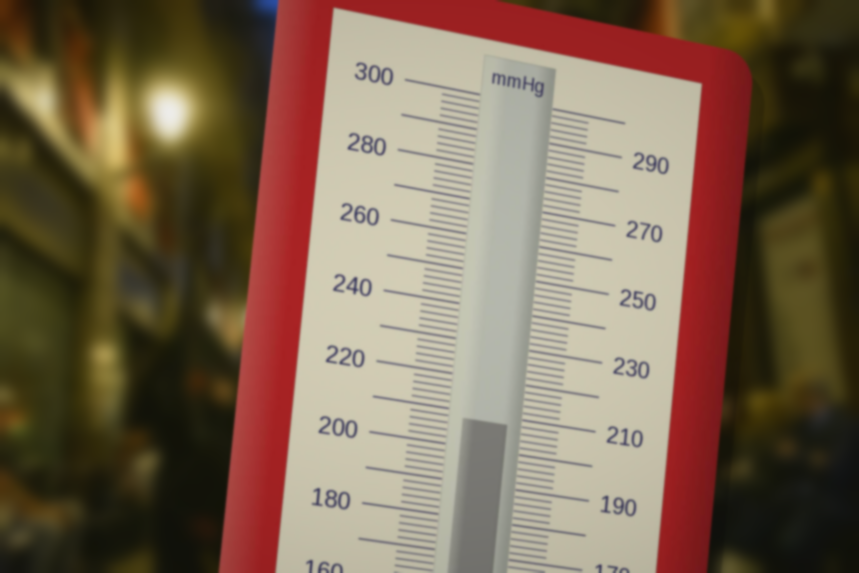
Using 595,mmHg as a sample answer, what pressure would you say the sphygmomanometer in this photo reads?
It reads 208,mmHg
